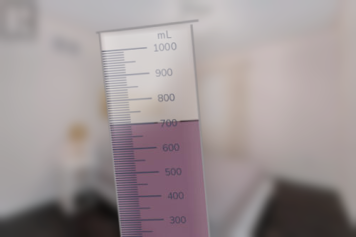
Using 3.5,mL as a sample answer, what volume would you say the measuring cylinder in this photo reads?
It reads 700,mL
